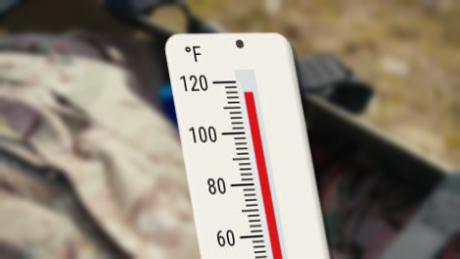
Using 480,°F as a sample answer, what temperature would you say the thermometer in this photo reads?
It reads 116,°F
